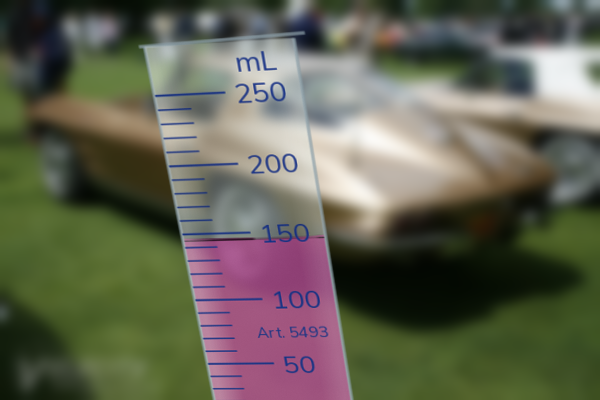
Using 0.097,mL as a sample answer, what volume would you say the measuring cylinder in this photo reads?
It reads 145,mL
